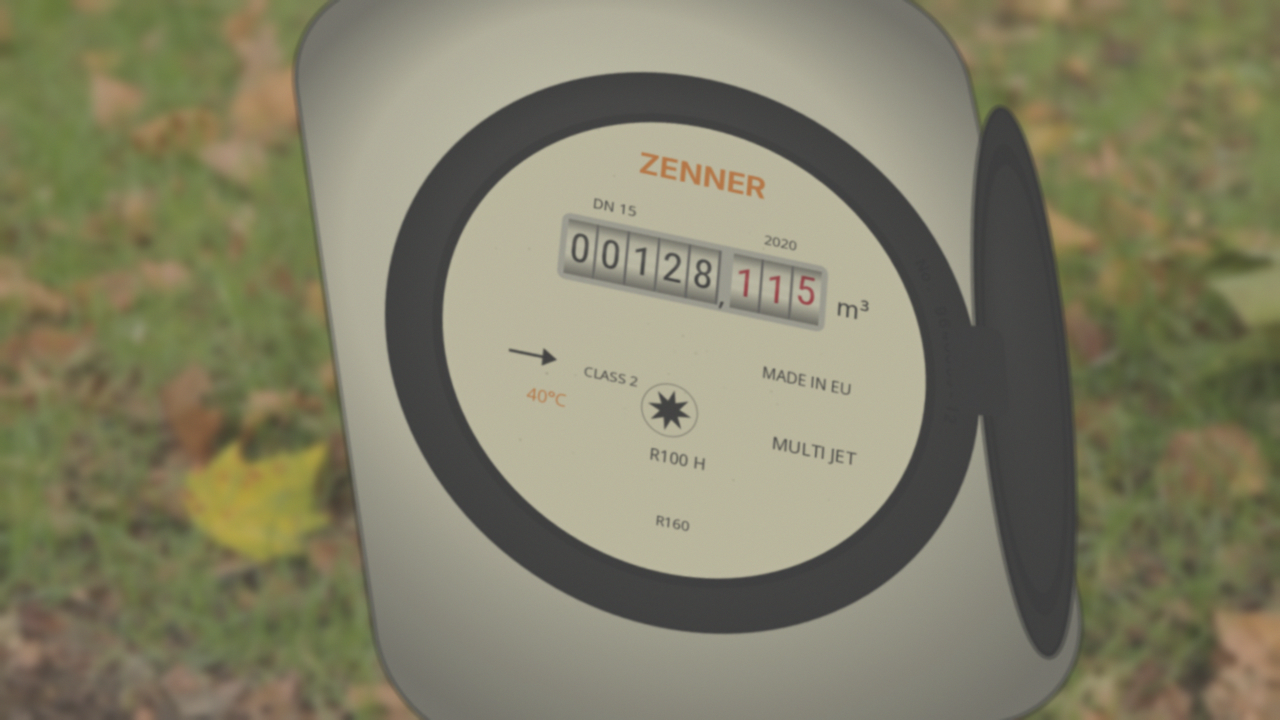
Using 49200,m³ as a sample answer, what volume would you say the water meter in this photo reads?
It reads 128.115,m³
